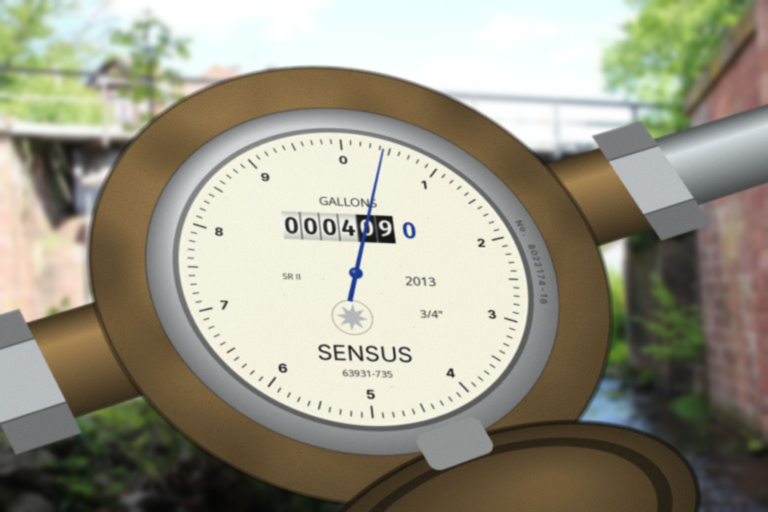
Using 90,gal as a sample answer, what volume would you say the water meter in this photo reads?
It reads 4090.4,gal
